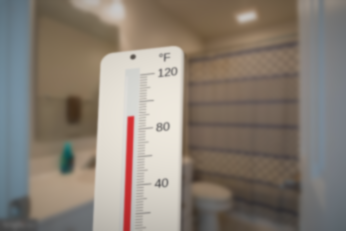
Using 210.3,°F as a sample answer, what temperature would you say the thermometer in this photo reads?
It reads 90,°F
